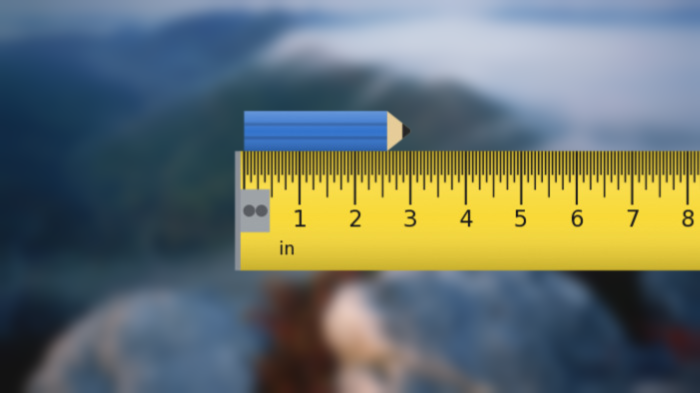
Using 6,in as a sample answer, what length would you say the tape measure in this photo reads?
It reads 3,in
